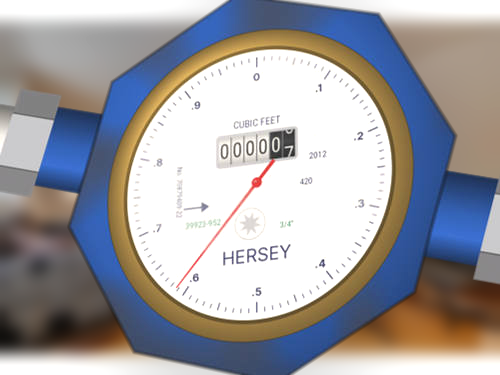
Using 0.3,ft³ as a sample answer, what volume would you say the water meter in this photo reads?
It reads 6.61,ft³
